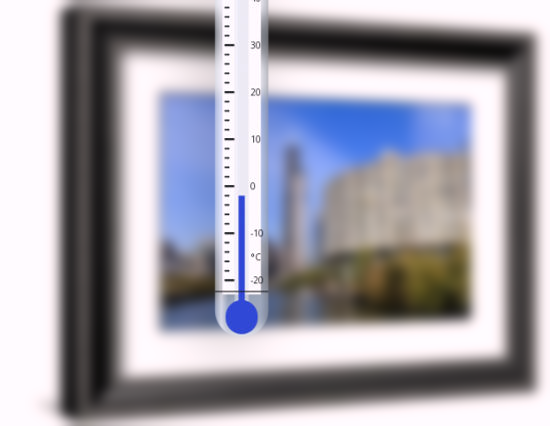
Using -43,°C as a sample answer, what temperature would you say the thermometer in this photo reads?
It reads -2,°C
